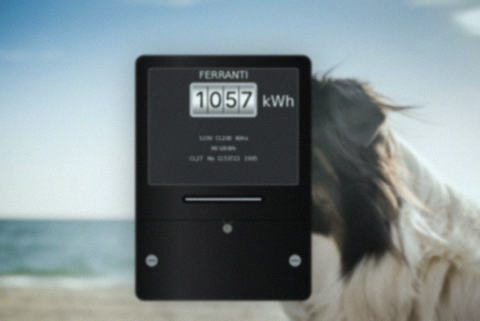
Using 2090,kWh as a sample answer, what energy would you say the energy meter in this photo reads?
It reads 1057,kWh
